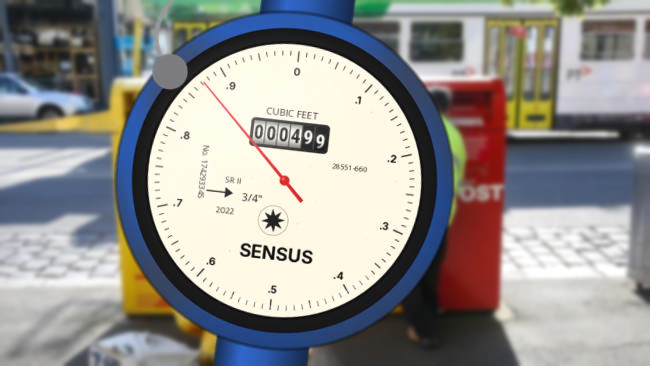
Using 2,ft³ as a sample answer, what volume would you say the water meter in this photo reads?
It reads 498.87,ft³
